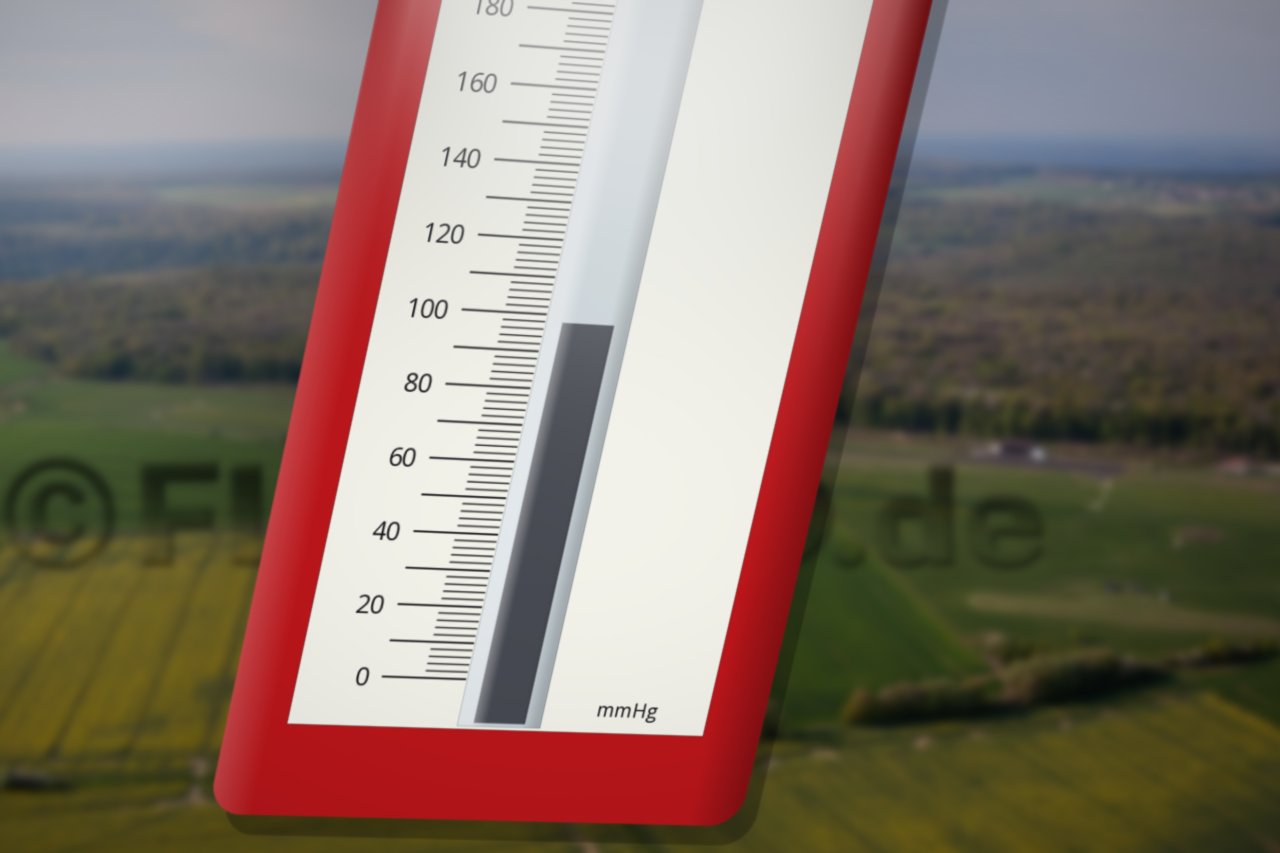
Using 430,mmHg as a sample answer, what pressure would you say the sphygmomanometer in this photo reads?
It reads 98,mmHg
